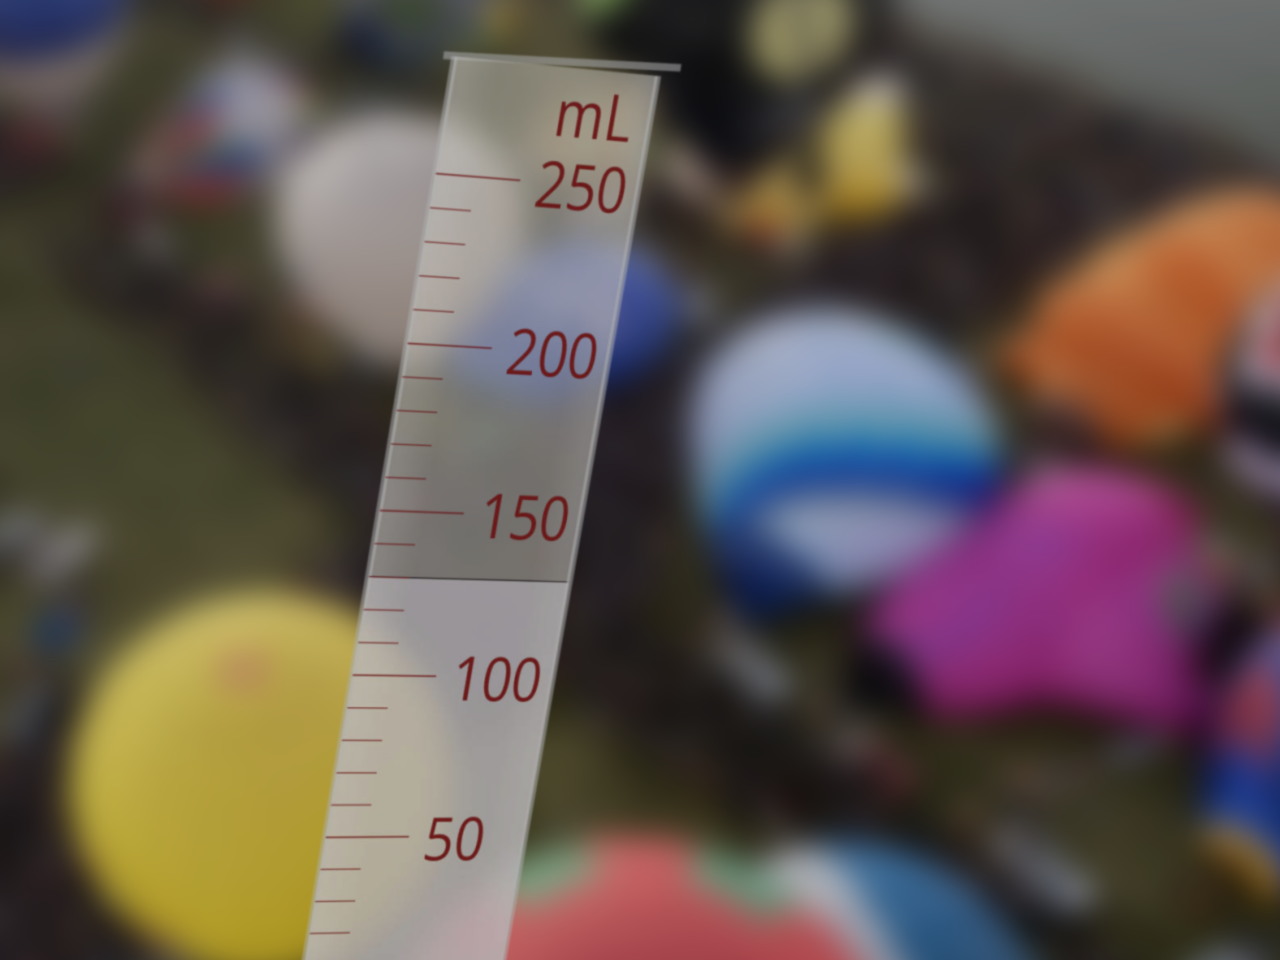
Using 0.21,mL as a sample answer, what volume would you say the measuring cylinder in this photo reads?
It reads 130,mL
